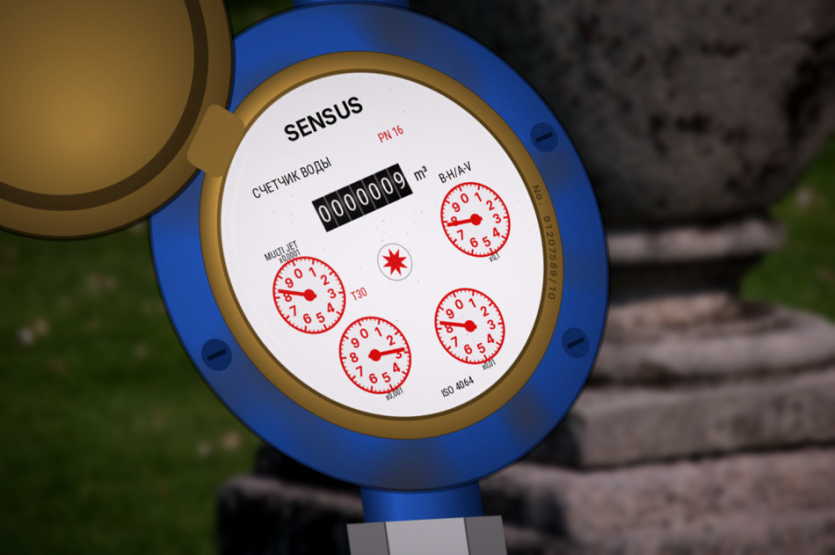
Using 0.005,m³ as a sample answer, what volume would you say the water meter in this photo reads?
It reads 9.7828,m³
